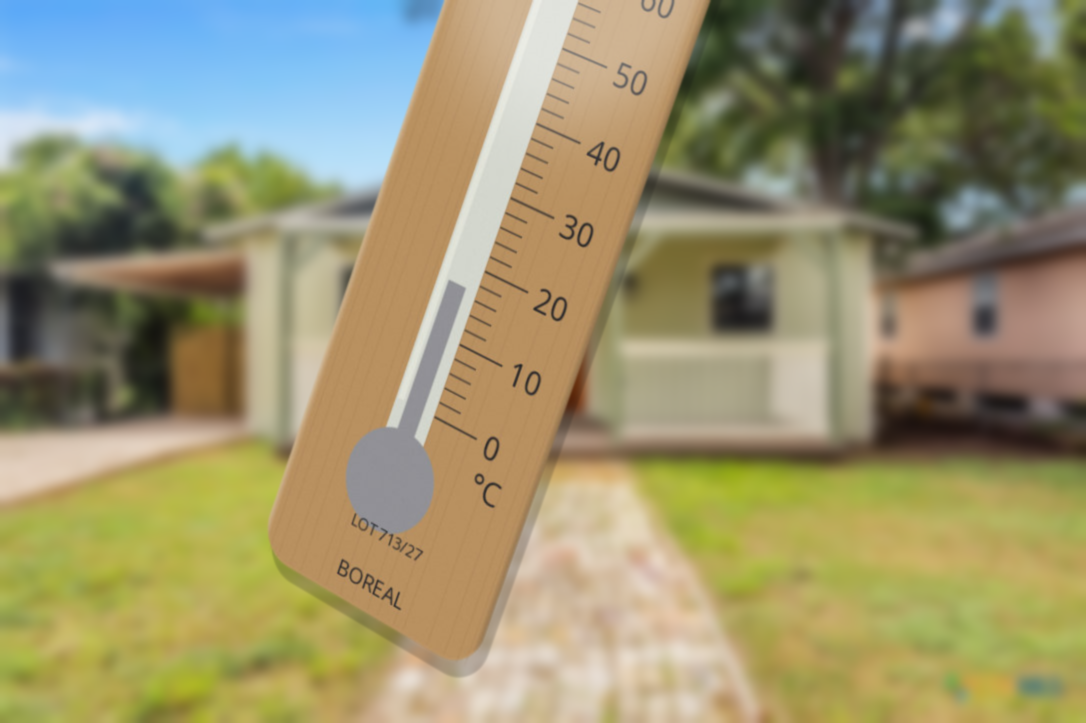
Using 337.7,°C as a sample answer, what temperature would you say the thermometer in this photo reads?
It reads 17,°C
